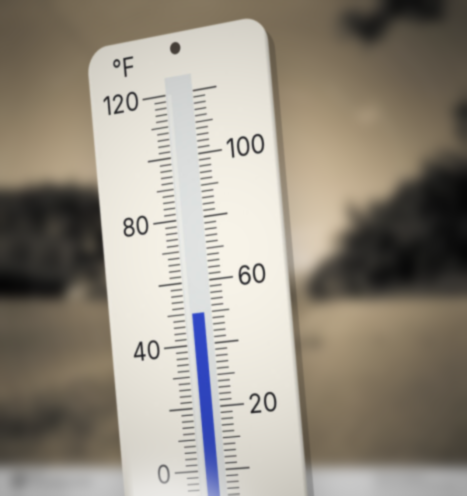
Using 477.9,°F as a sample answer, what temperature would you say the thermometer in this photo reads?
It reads 50,°F
